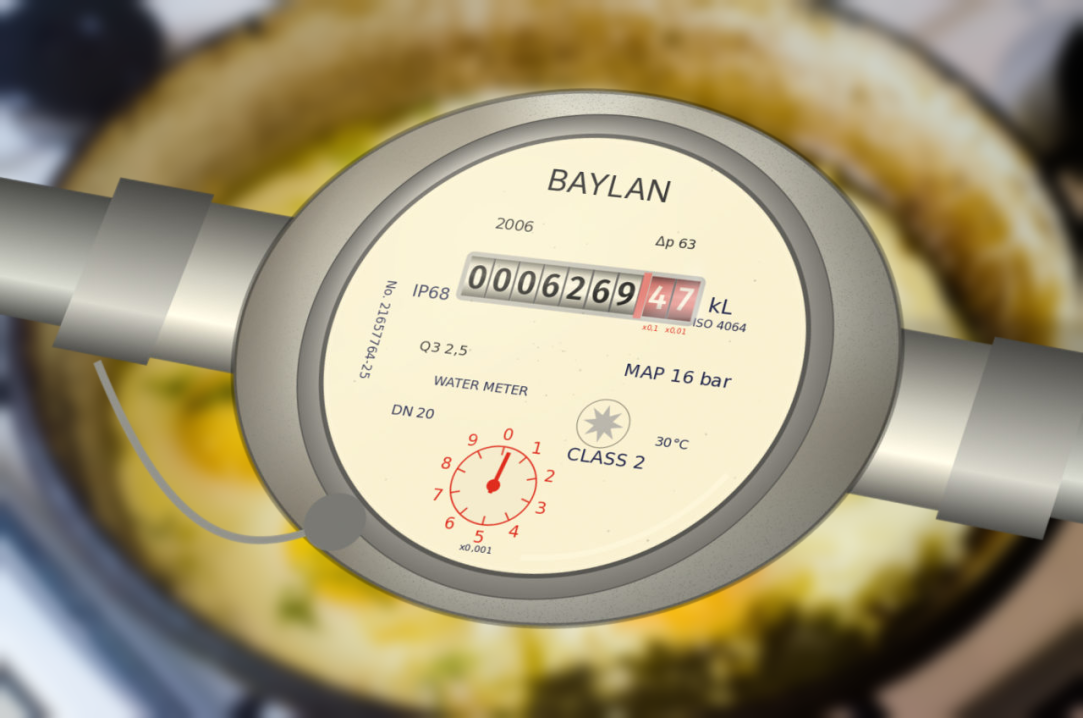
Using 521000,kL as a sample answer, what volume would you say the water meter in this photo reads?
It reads 6269.470,kL
